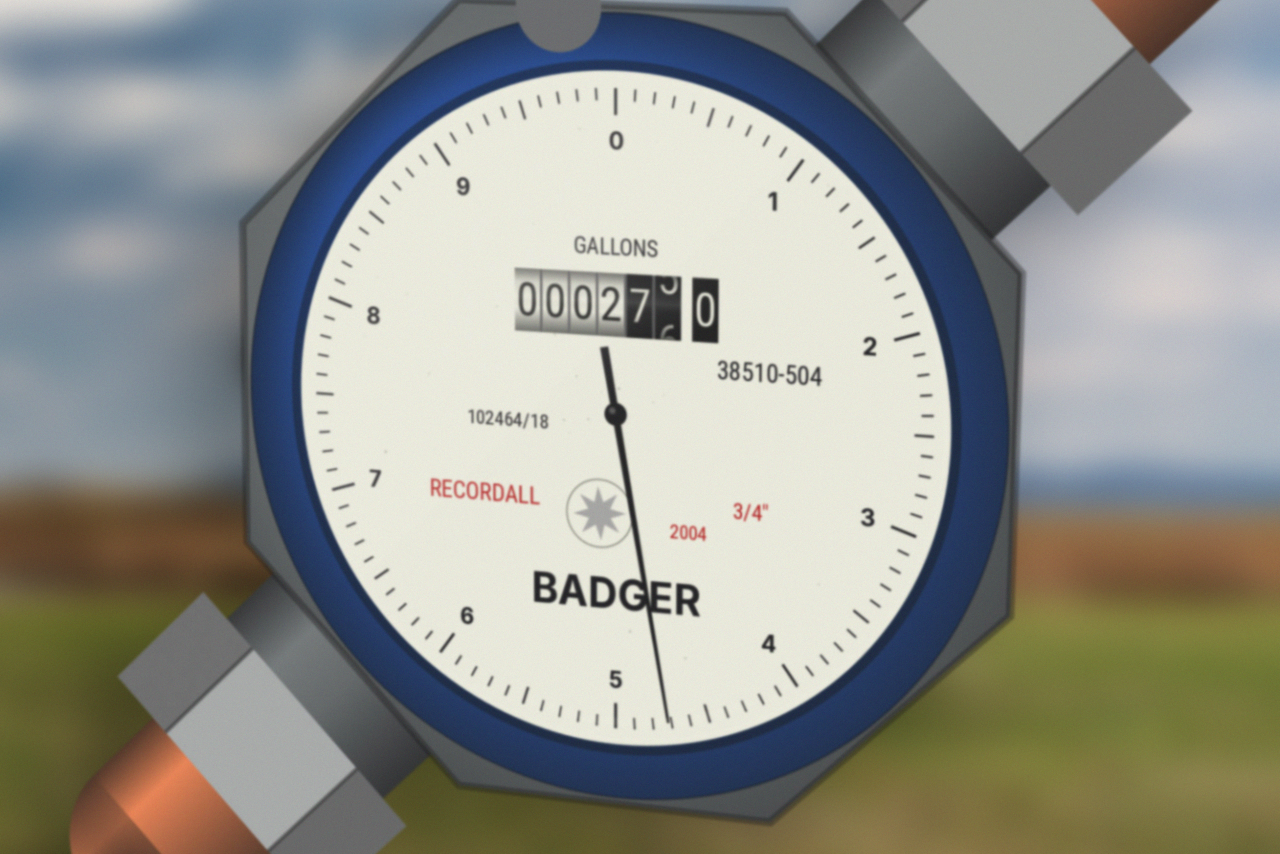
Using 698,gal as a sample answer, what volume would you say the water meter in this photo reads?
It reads 2754.7,gal
